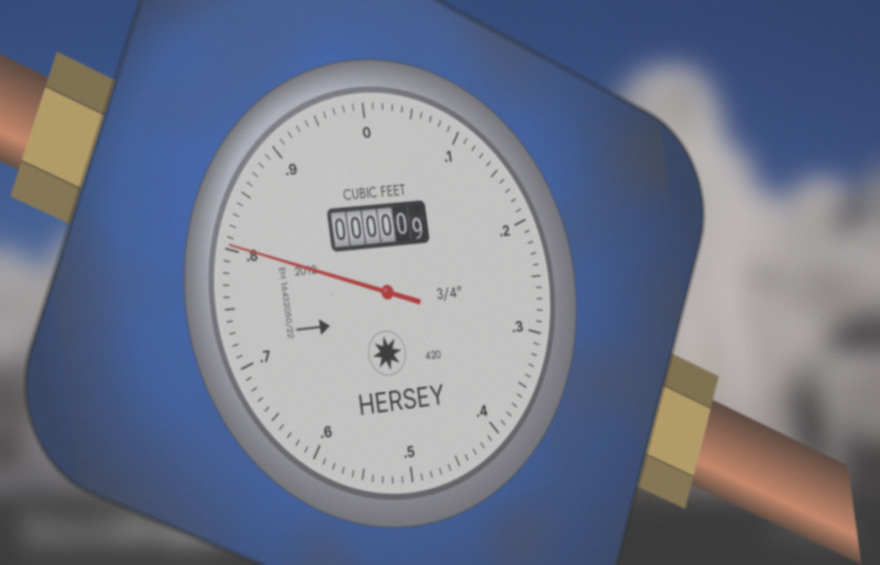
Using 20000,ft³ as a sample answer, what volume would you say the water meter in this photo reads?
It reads 8.80,ft³
